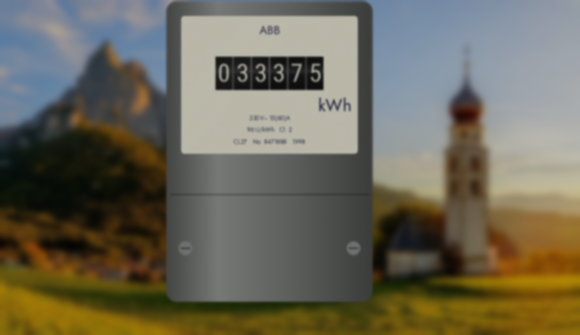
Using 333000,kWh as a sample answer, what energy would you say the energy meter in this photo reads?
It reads 33375,kWh
